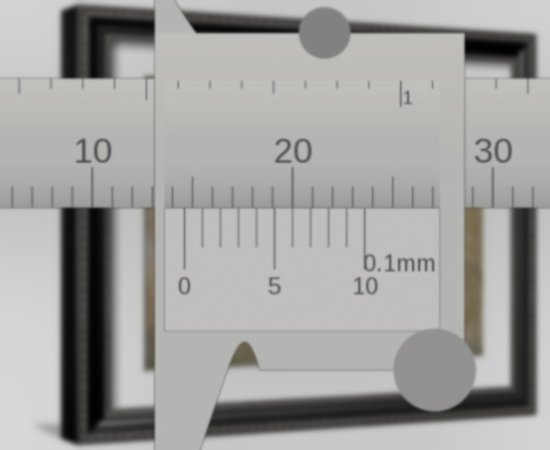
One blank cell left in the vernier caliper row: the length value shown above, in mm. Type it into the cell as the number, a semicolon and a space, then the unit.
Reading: 14.6; mm
